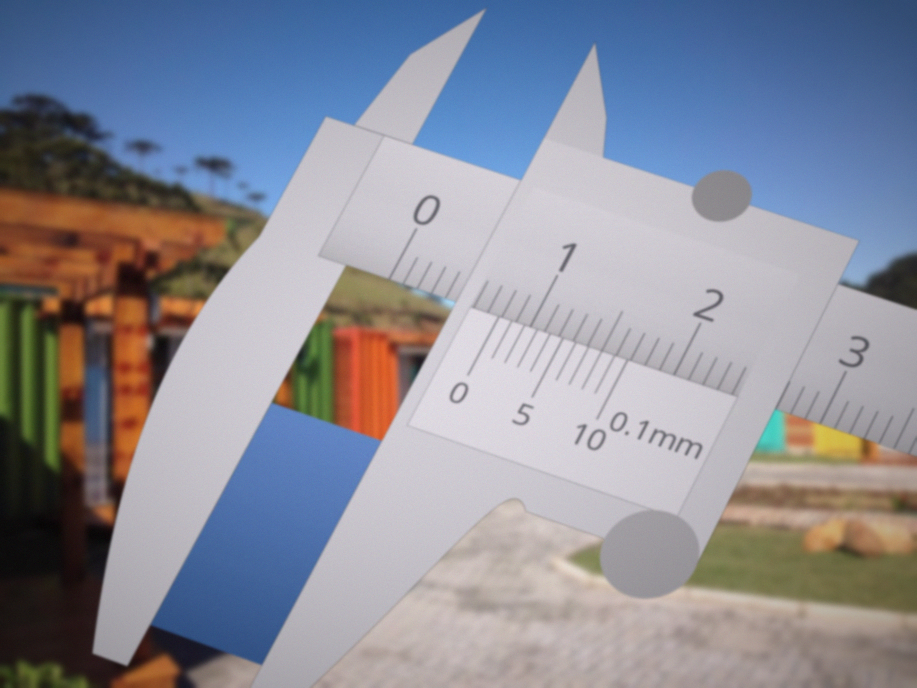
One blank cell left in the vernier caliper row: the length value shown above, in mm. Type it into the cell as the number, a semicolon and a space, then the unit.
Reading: 7.8; mm
